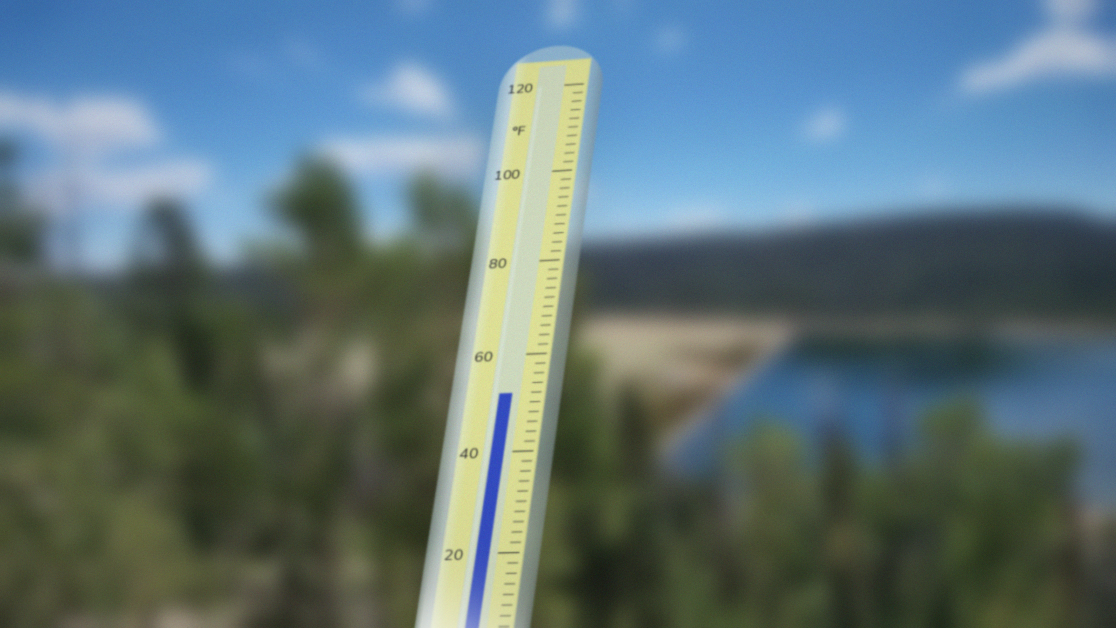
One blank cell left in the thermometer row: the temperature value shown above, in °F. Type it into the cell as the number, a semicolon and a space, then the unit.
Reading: 52; °F
